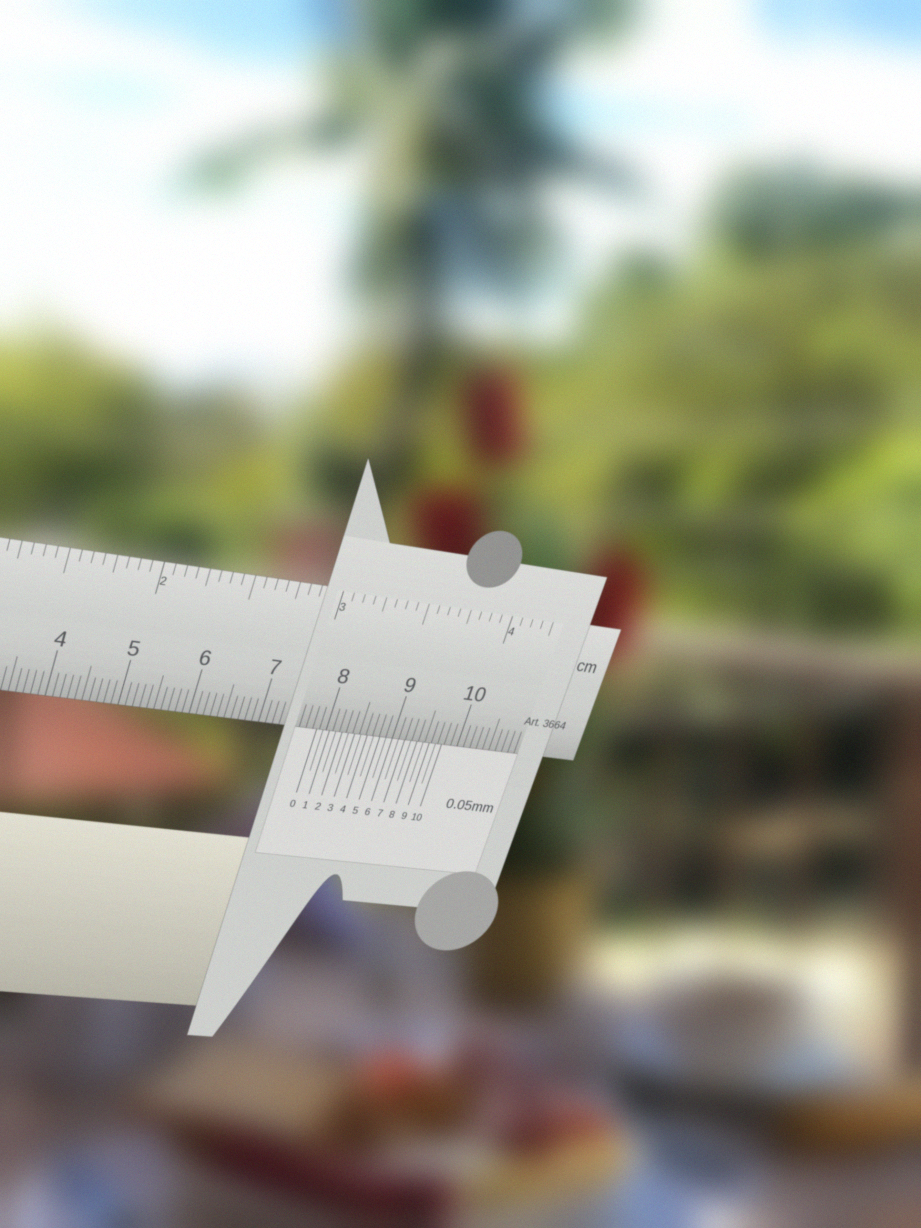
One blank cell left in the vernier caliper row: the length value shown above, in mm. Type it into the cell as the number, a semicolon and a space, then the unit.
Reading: 78.6; mm
